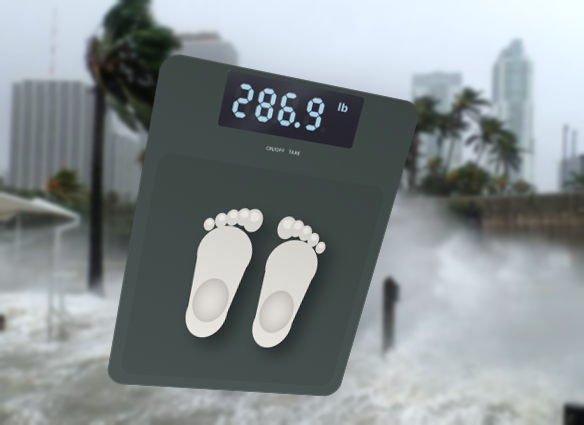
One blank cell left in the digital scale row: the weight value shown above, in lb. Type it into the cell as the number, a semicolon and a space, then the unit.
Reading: 286.9; lb
